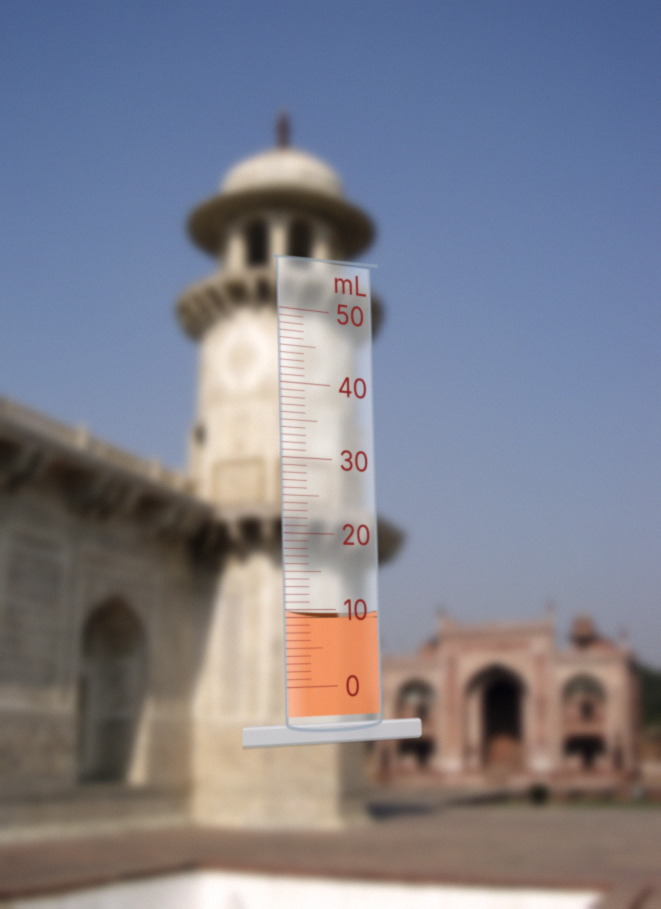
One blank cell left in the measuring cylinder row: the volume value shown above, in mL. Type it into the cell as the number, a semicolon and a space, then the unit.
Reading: 9; mL
